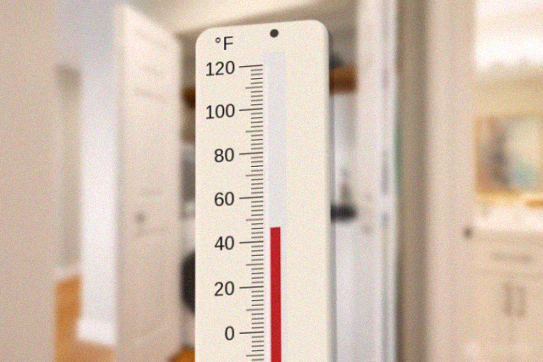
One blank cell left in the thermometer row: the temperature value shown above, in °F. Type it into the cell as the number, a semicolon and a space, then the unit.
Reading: 46; °F
